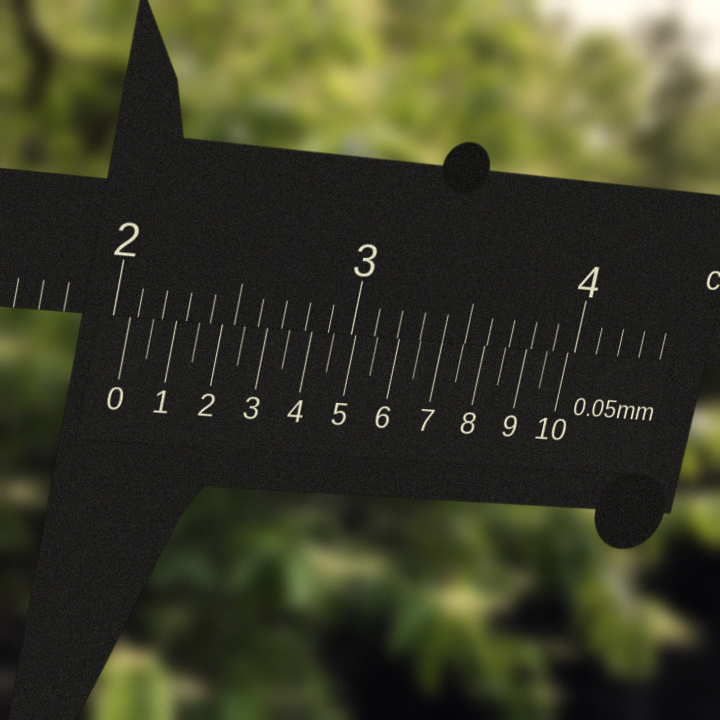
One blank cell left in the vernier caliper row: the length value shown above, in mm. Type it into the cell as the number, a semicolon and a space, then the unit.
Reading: 20.7; mm
